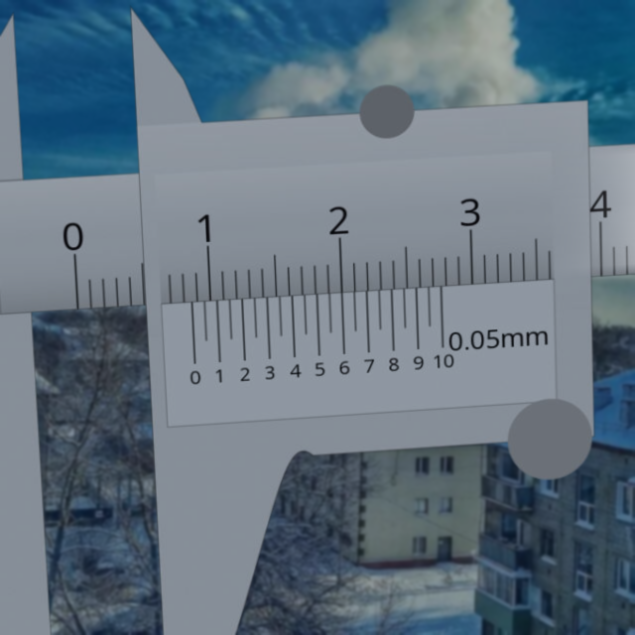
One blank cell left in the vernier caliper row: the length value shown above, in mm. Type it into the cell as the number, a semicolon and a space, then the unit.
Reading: 8.6; mm
